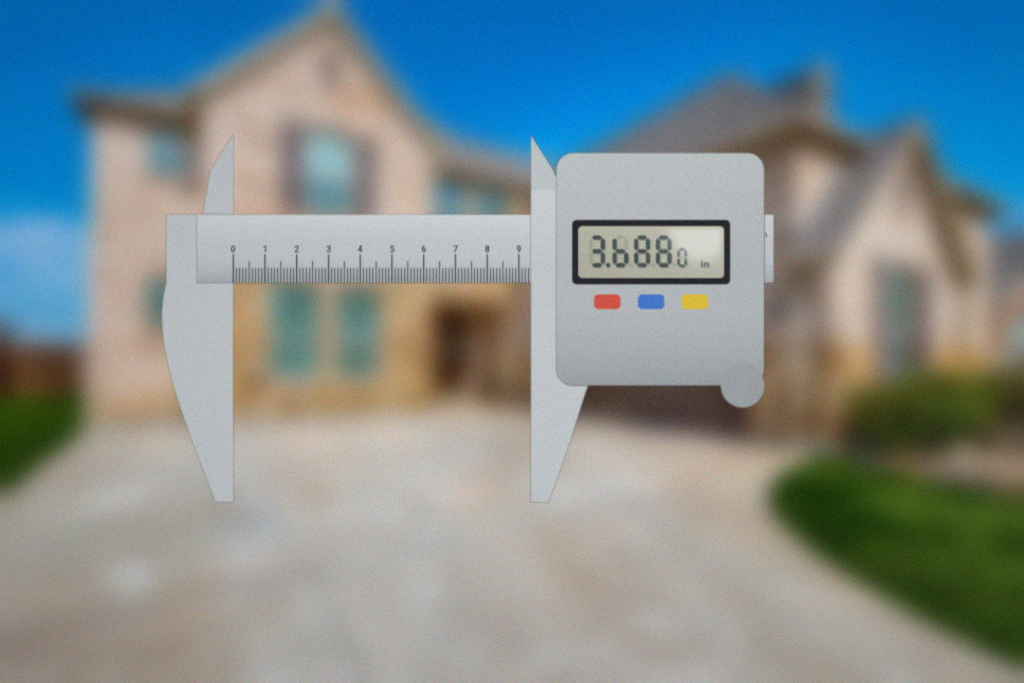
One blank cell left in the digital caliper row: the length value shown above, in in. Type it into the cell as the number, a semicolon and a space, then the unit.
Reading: 3.6880; in
